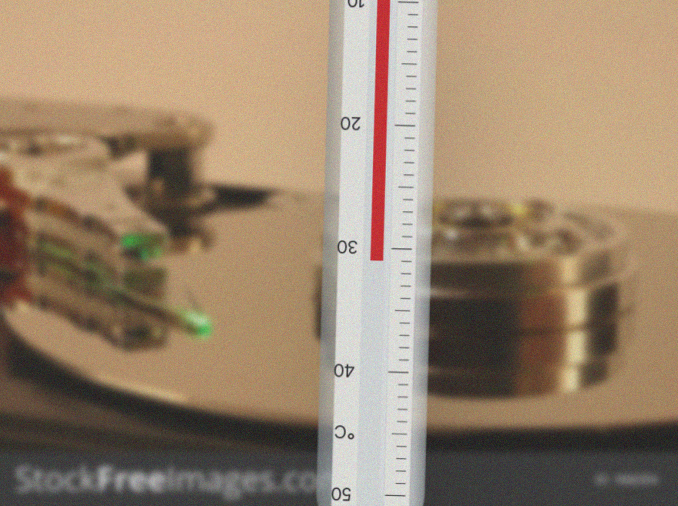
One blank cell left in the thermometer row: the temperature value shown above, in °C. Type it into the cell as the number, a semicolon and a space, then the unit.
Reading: 31; °C
